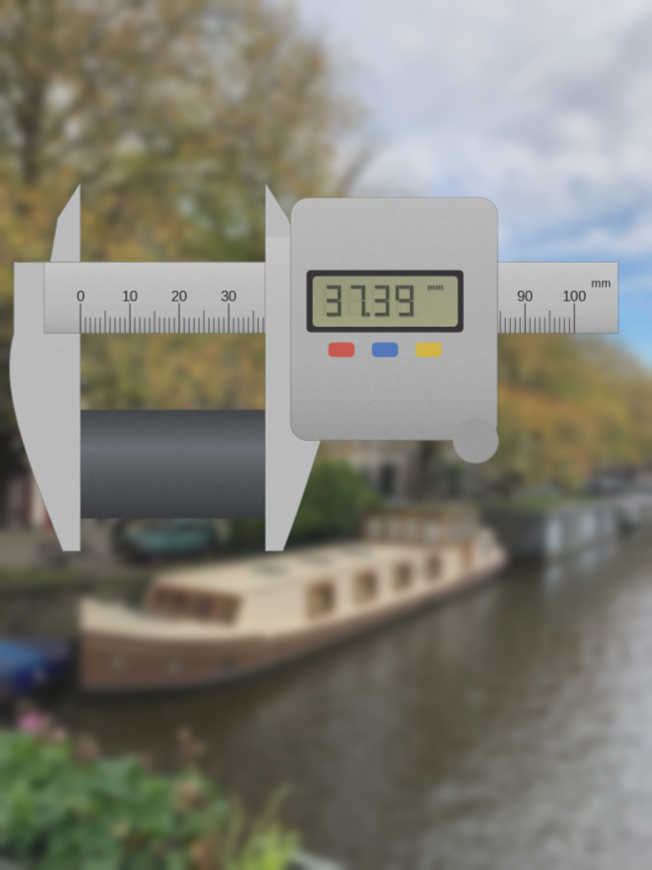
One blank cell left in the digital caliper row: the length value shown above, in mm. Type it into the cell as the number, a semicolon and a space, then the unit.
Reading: 37.39; mm
